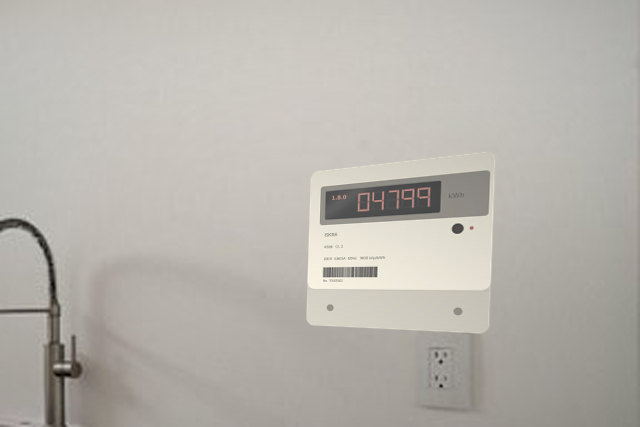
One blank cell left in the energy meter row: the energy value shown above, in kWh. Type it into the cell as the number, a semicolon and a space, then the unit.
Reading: 4799; kWh
